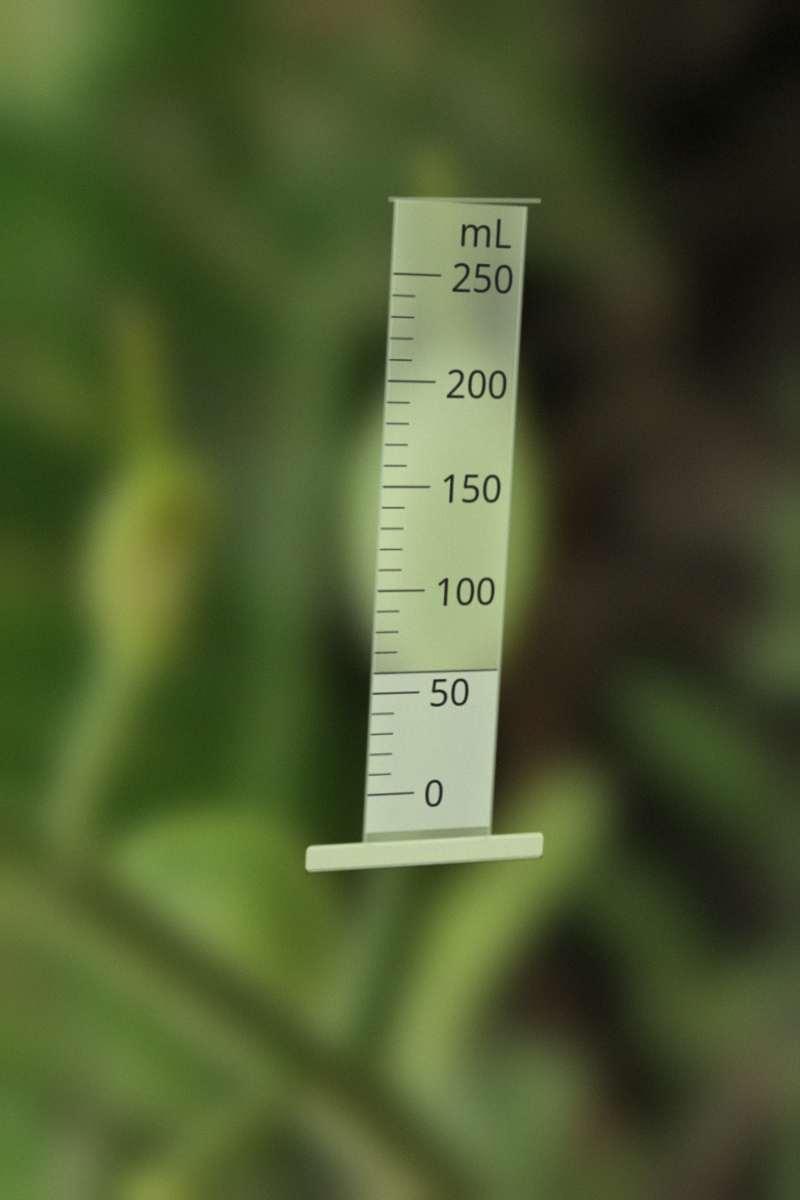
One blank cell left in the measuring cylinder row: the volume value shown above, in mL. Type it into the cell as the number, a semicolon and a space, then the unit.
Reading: 60; mL
